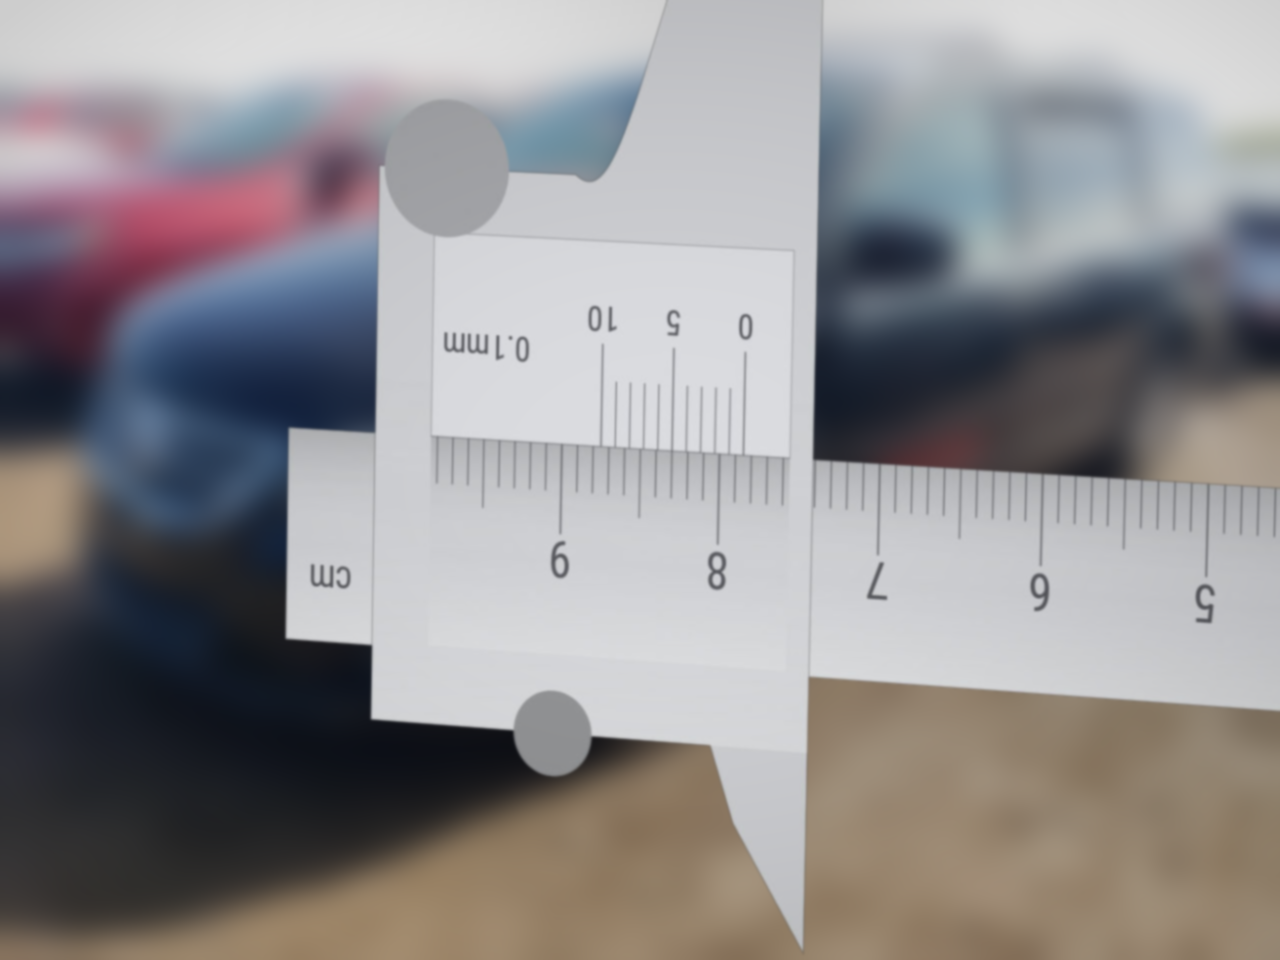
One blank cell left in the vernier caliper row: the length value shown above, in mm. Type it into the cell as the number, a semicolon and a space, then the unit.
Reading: 78.5; mm
